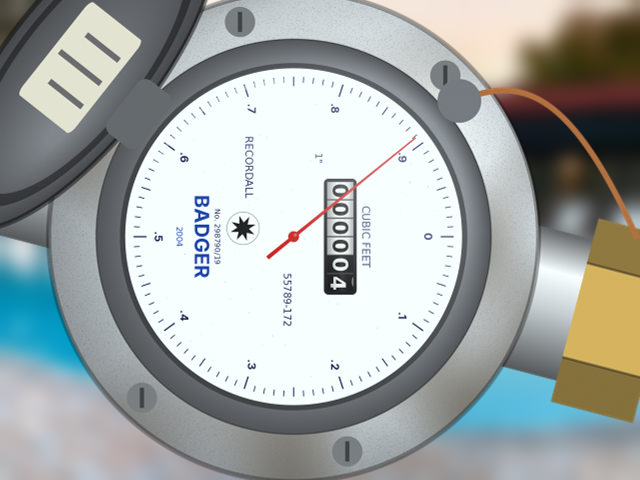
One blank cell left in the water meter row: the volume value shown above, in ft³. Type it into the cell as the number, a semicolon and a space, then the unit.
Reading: 3.89; ft³
